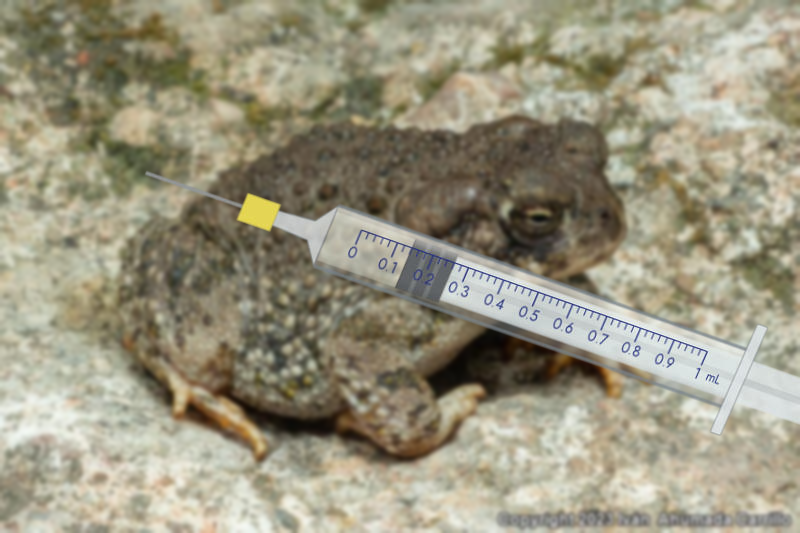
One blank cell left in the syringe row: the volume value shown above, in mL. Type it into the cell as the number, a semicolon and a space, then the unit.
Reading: 0.14; mL
